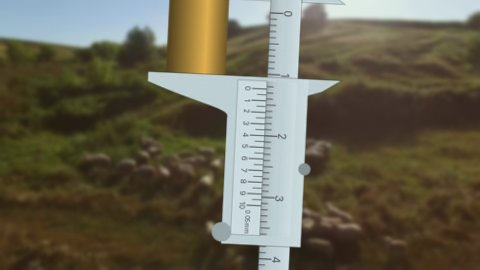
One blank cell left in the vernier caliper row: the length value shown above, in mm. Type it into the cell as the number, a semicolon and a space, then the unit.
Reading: 12.4; mm
